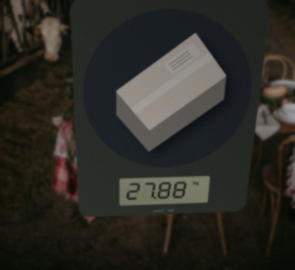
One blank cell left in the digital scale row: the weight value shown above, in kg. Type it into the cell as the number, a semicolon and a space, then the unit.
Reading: 27.88; kg
